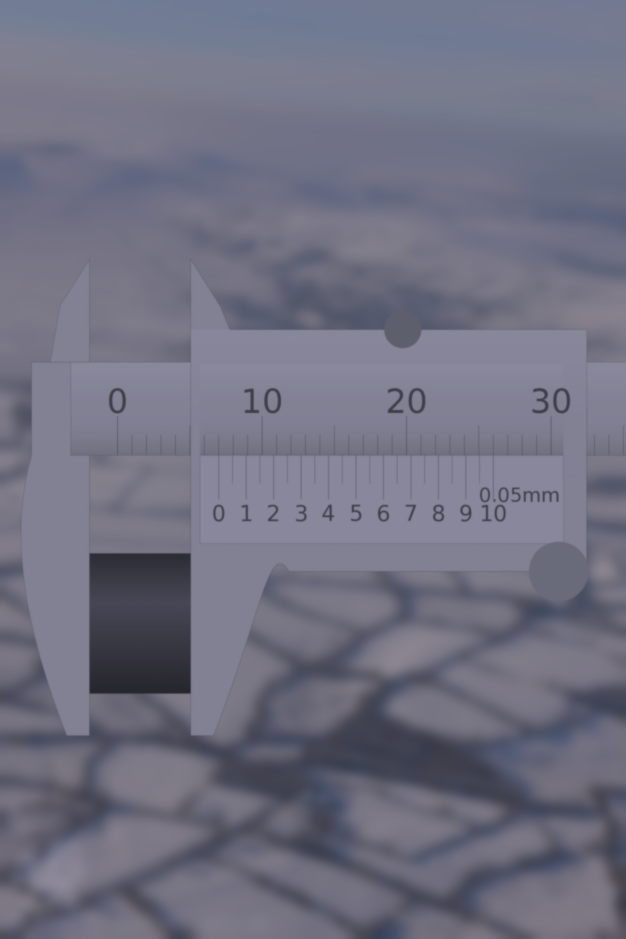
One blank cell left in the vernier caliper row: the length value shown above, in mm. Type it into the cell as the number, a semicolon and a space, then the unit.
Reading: 7.0; mm
